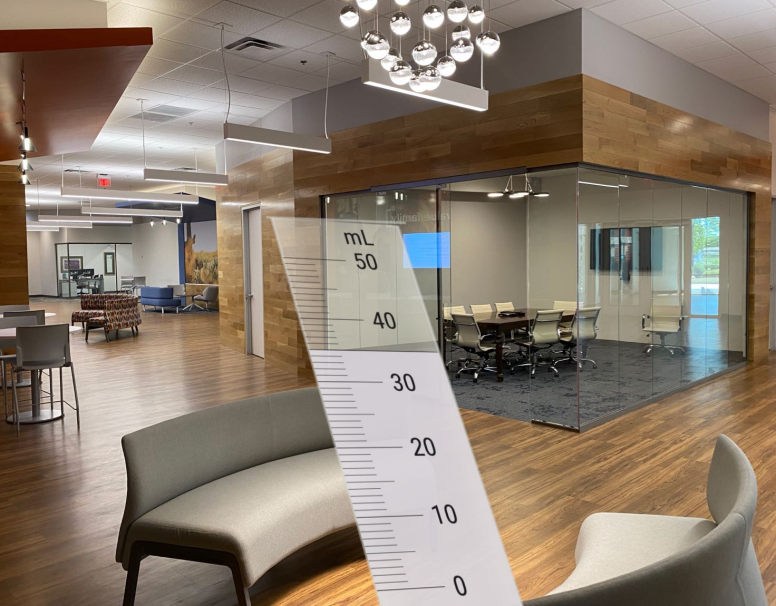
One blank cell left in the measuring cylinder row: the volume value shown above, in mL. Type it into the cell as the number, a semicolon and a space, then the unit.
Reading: 35; mL
